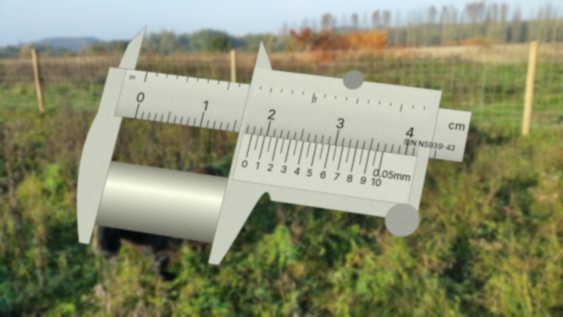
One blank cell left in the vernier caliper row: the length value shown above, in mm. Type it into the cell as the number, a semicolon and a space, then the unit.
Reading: 17.8; mm
